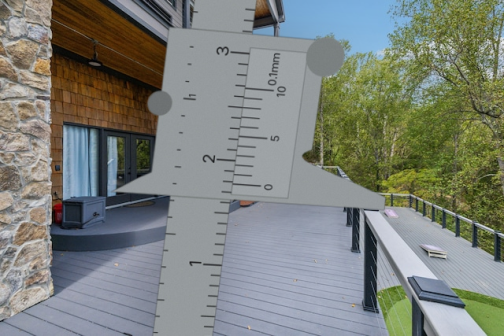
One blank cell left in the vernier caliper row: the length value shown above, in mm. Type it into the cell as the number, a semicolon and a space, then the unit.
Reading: 17.8; mm
